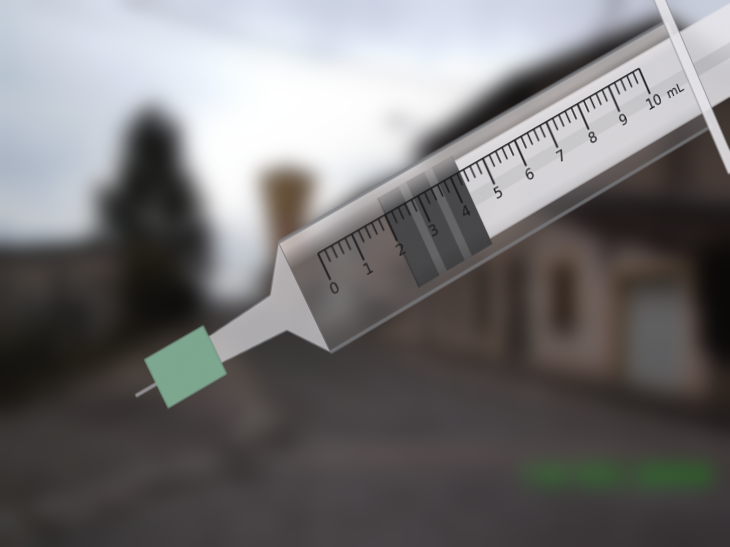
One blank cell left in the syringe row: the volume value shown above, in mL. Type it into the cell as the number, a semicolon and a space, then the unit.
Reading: 2; mL
